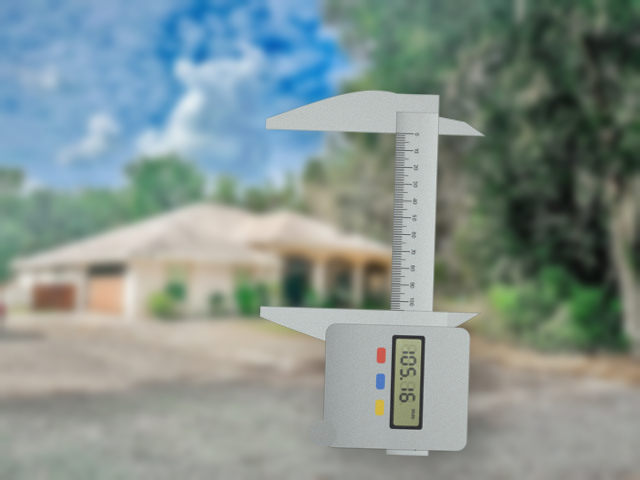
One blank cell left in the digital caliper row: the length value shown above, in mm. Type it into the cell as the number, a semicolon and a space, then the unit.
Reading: 105.16; mm
